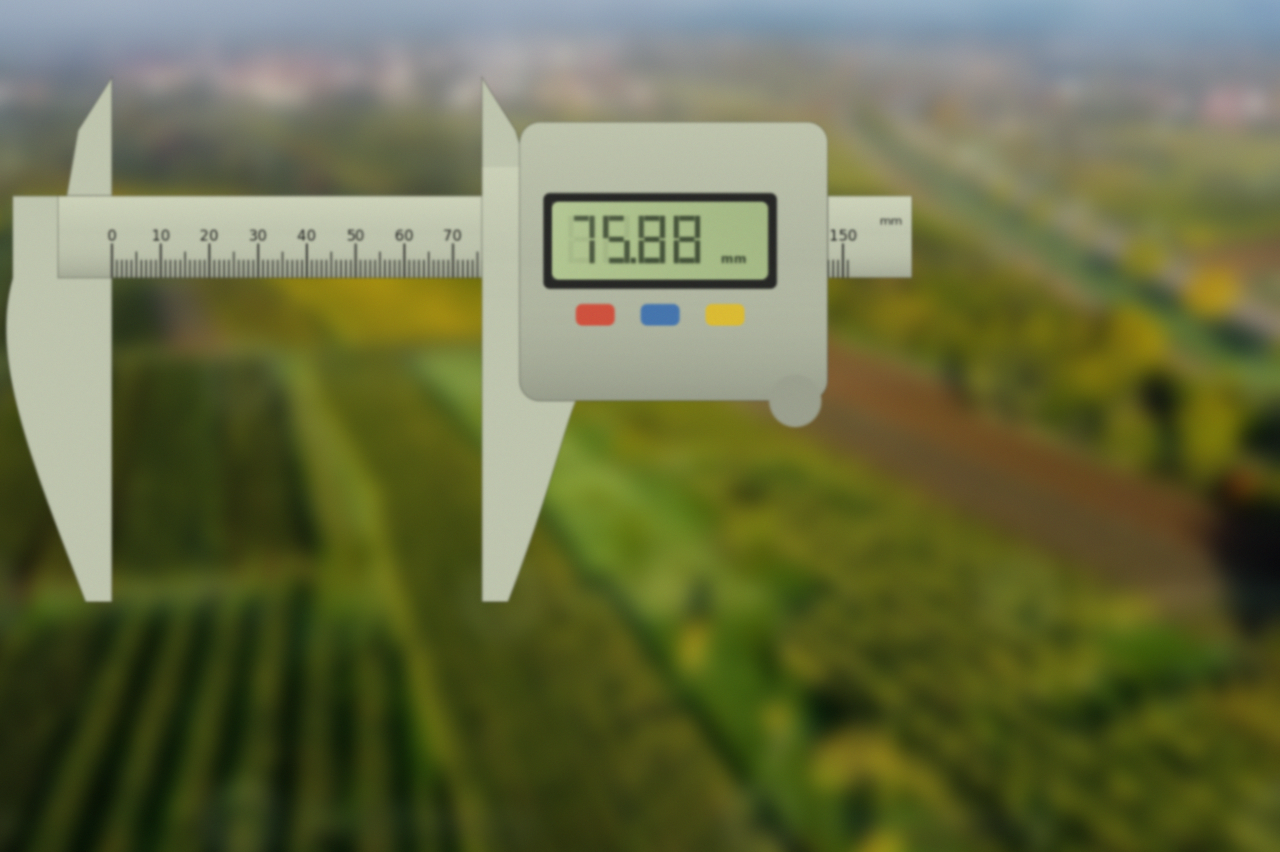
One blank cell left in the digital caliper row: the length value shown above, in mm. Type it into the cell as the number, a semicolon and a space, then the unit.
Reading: 75.88; mm
